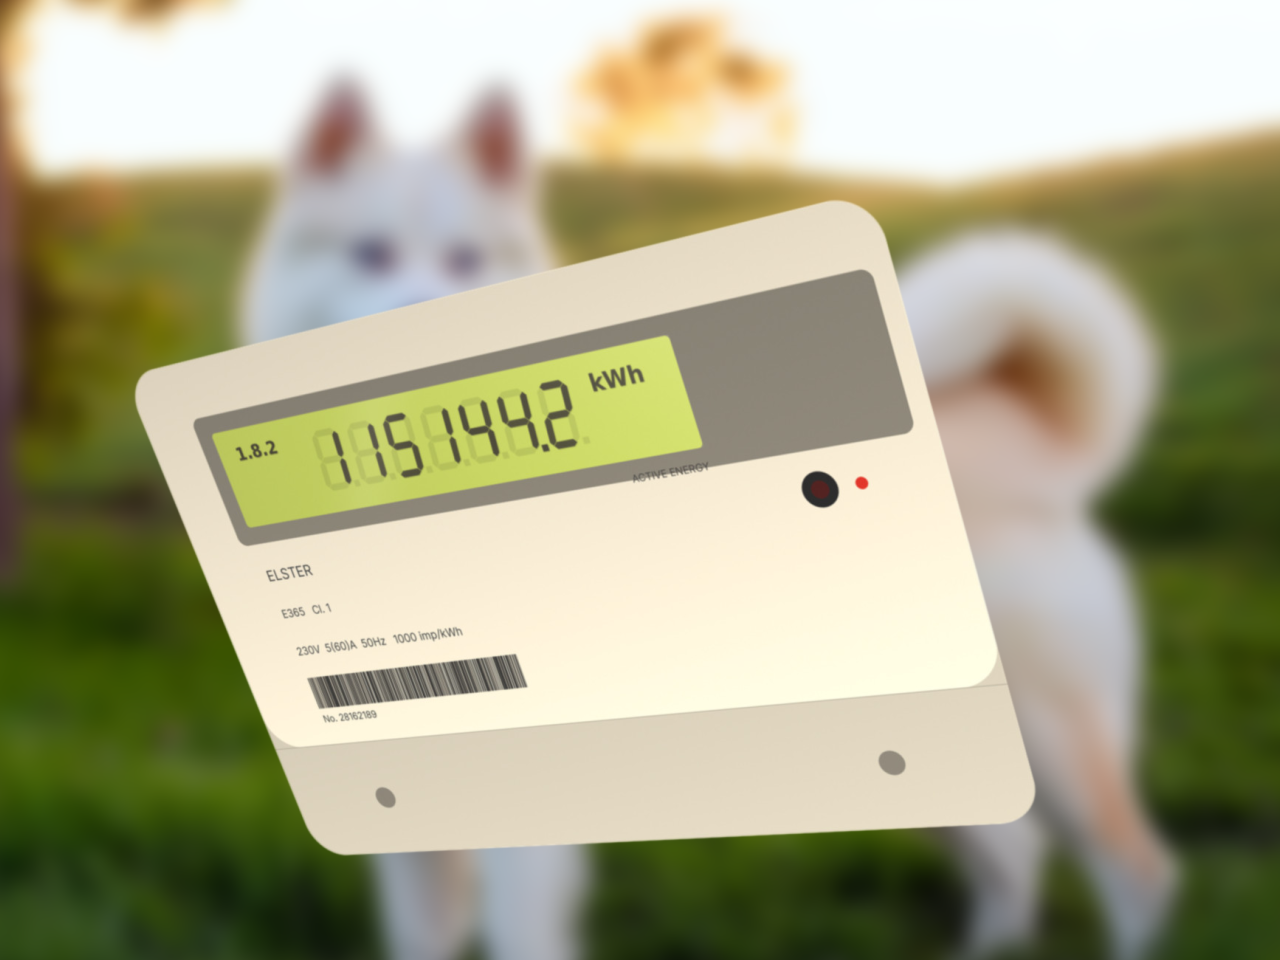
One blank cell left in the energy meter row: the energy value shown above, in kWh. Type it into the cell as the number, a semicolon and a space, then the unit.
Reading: 115144.2; kWh
